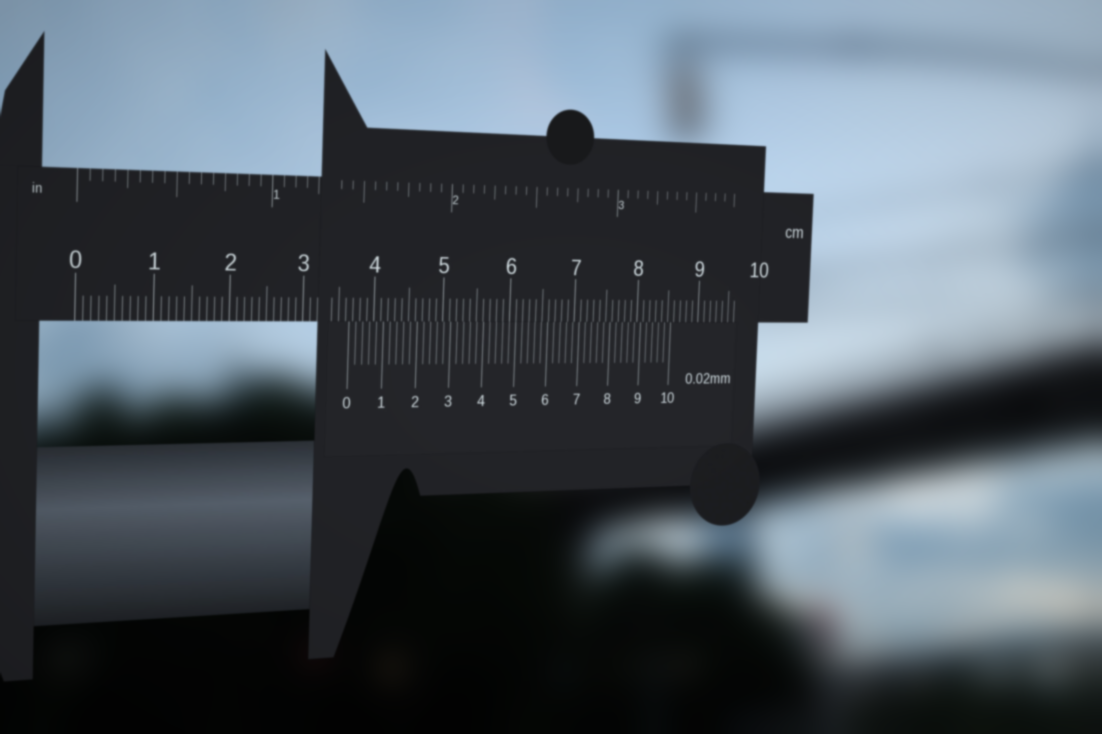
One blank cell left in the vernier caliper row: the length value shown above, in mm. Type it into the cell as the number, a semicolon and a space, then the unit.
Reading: 36.5; mm
